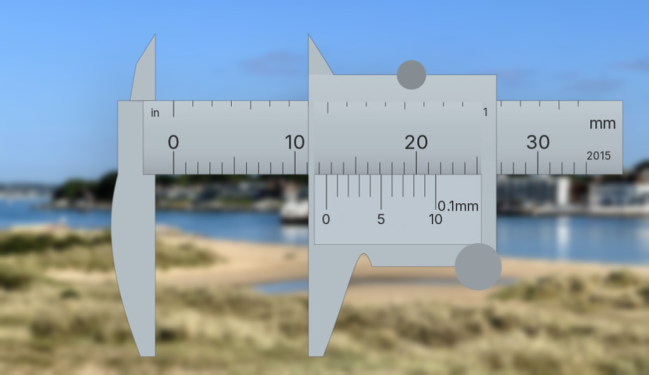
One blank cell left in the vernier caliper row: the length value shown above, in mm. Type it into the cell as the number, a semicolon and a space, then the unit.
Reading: 12.6; mm
